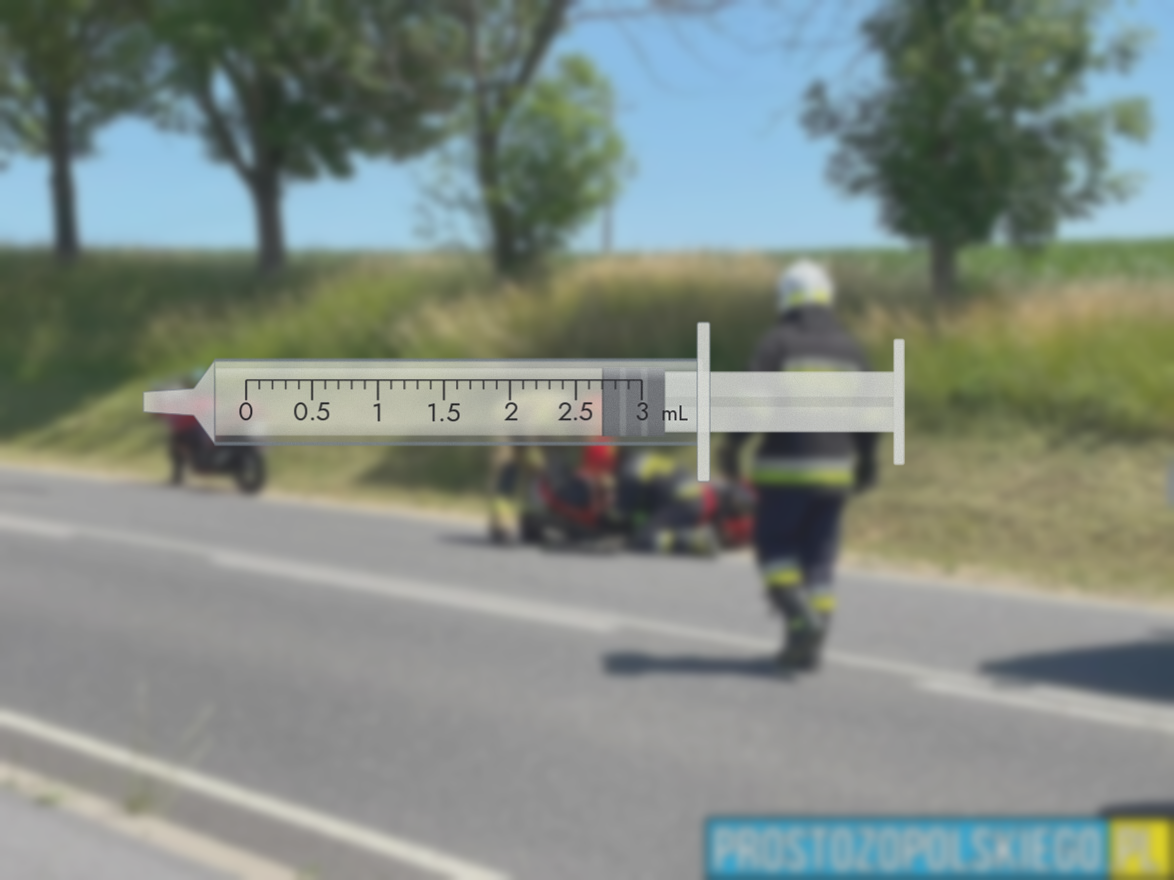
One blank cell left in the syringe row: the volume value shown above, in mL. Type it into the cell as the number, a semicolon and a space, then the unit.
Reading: 2.7; mL
